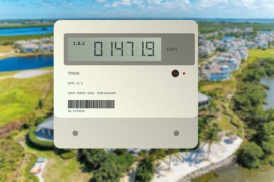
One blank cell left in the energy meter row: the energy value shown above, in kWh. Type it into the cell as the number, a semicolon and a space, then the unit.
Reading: 1471.9; kWh
